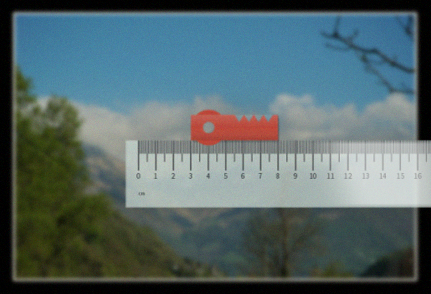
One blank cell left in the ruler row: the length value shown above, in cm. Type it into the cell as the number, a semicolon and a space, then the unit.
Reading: 5; cm
